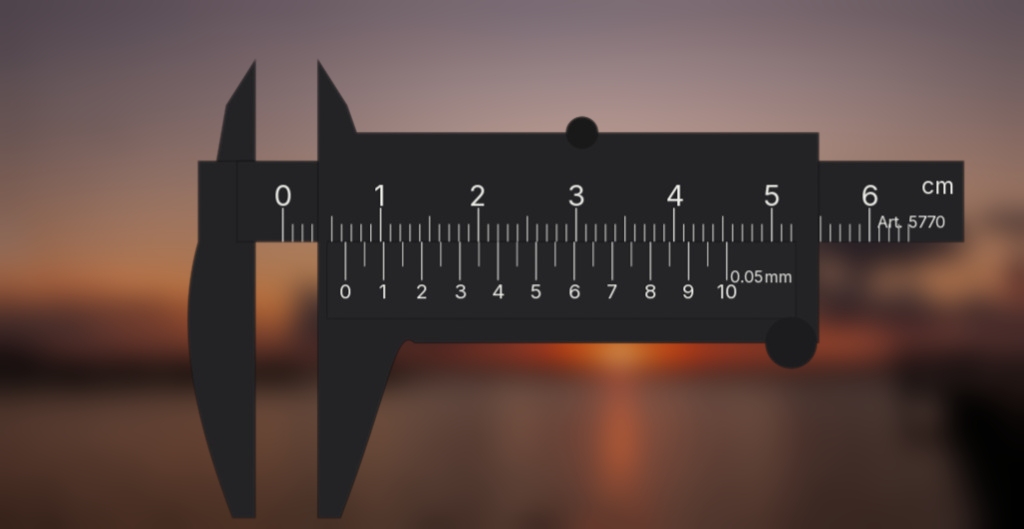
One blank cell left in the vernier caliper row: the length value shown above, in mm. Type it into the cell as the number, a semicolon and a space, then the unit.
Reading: 6.4; mm
